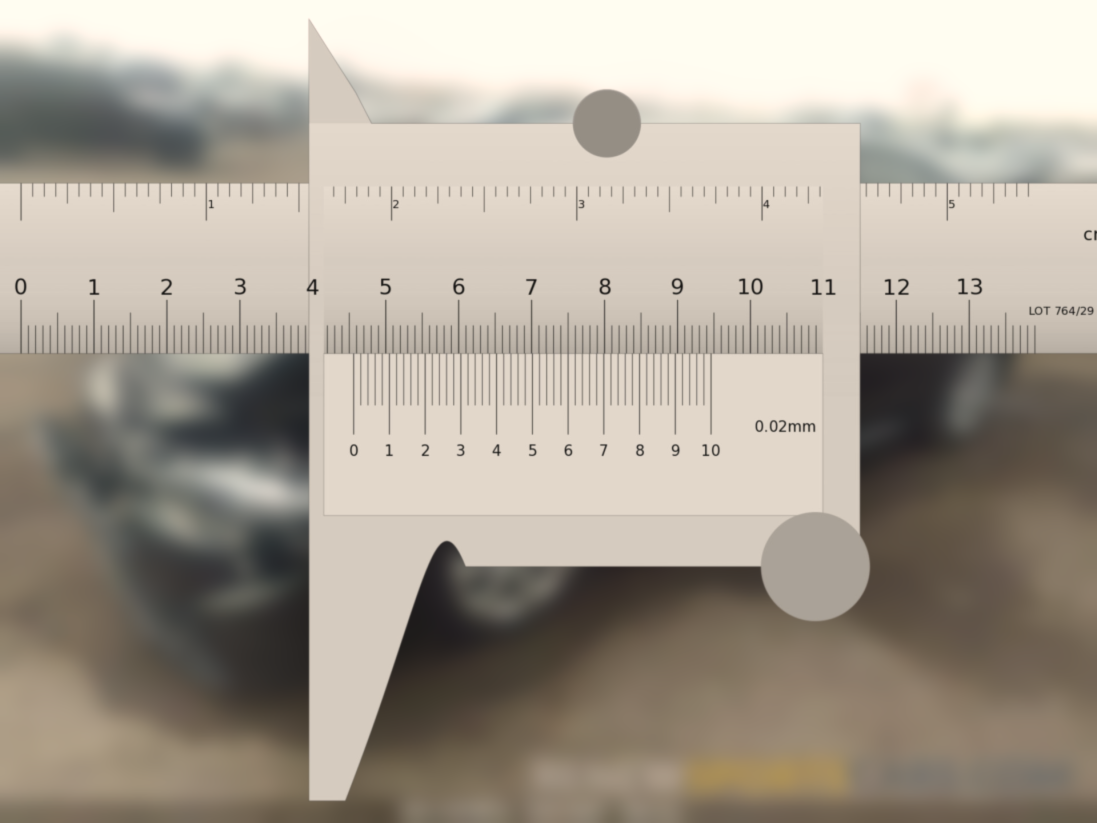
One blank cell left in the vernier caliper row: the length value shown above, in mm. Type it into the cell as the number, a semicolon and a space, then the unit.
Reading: 45.6; mm
